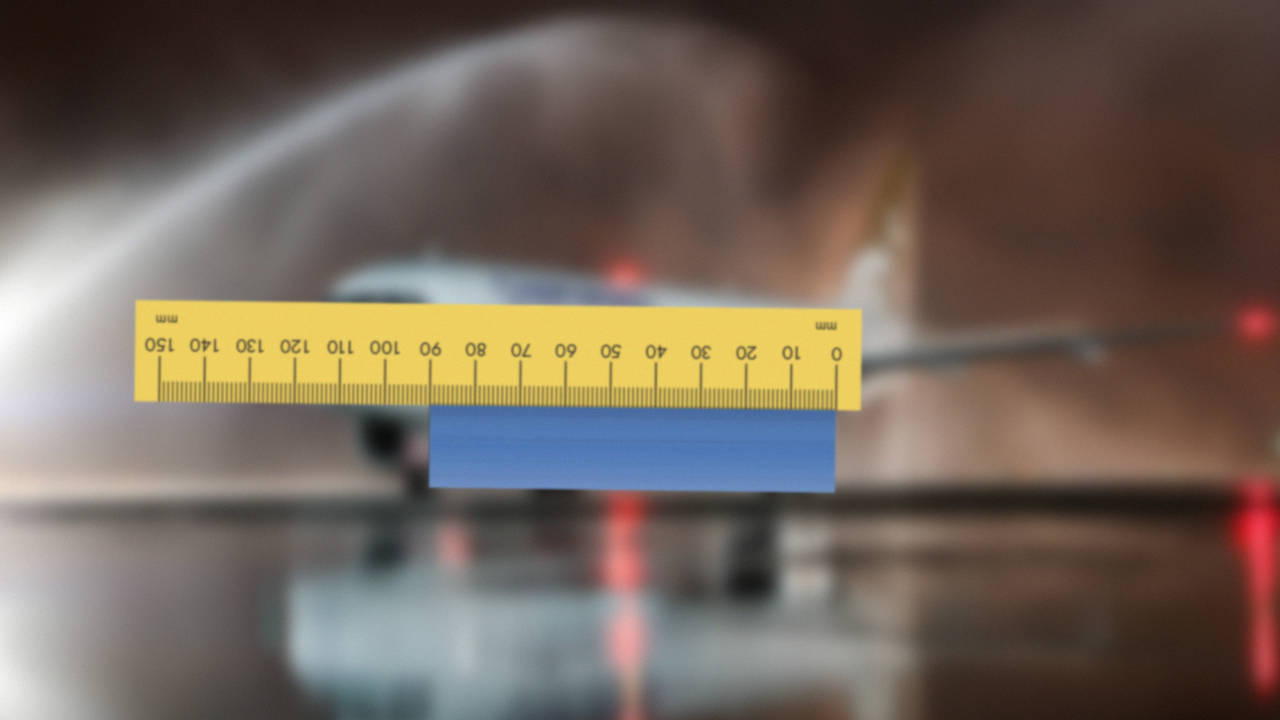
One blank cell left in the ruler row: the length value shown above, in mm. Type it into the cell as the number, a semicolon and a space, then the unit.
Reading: 90; mm
